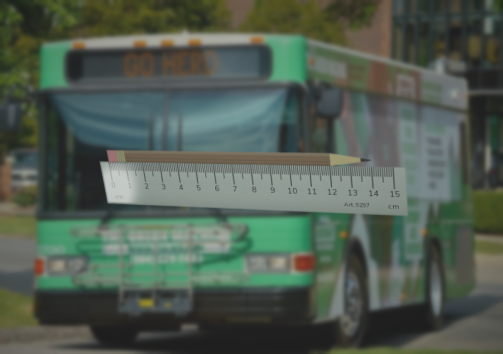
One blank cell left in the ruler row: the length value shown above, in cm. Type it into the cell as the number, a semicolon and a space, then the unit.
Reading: 14; cm
